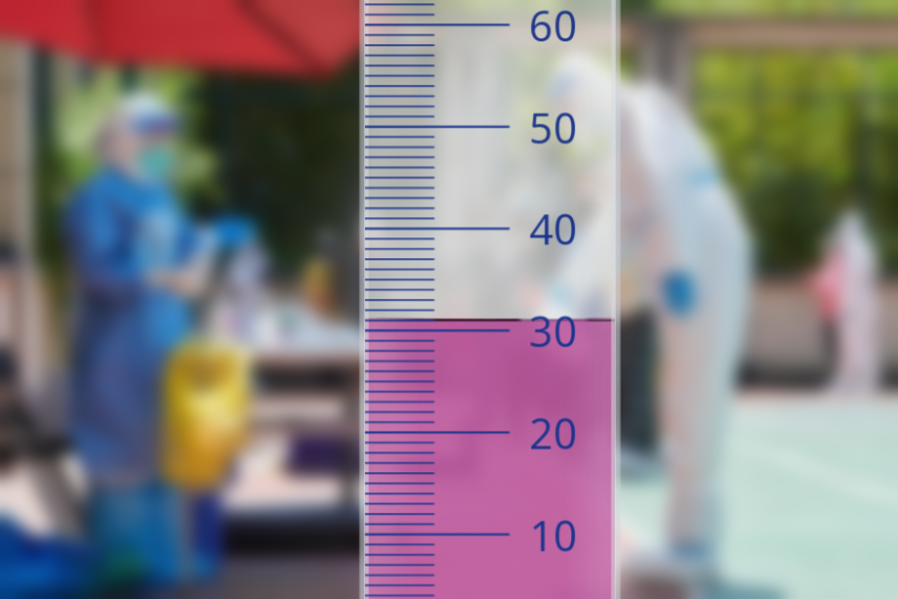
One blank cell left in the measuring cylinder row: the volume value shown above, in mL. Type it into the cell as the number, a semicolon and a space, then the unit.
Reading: 31; mL
